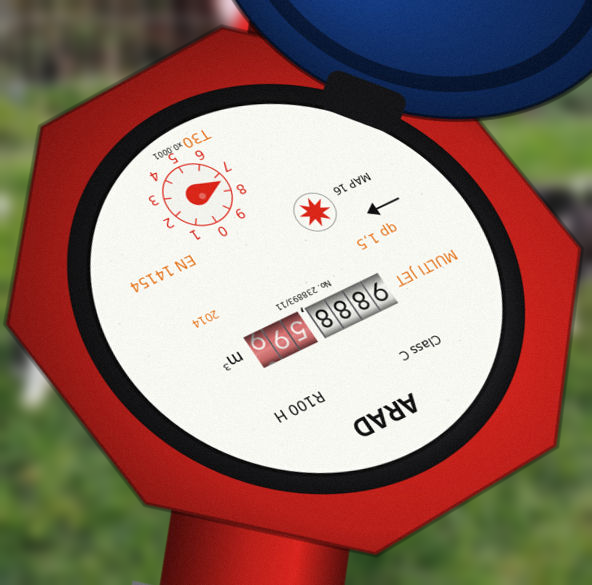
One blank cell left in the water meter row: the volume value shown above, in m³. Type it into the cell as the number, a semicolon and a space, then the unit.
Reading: 9888.5987; m³
